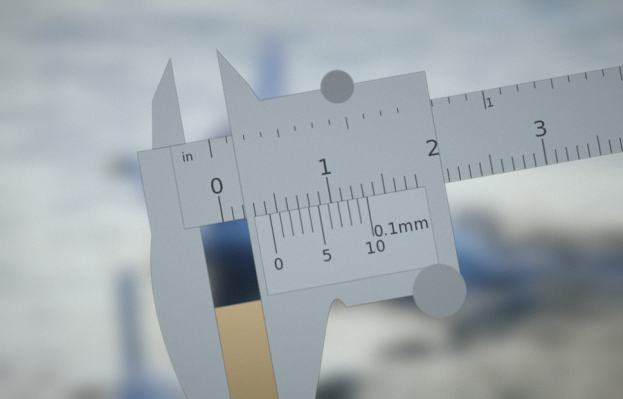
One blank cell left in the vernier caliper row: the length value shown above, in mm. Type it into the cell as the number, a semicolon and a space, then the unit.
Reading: 4.3; mm
